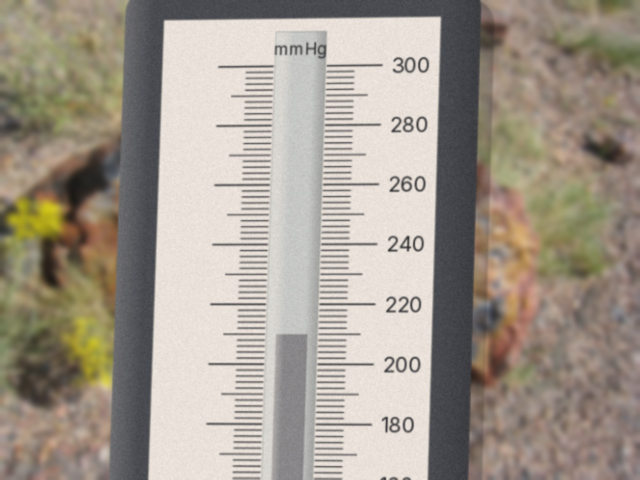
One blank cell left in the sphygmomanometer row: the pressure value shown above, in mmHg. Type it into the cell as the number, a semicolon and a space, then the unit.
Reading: 210; mmHg
